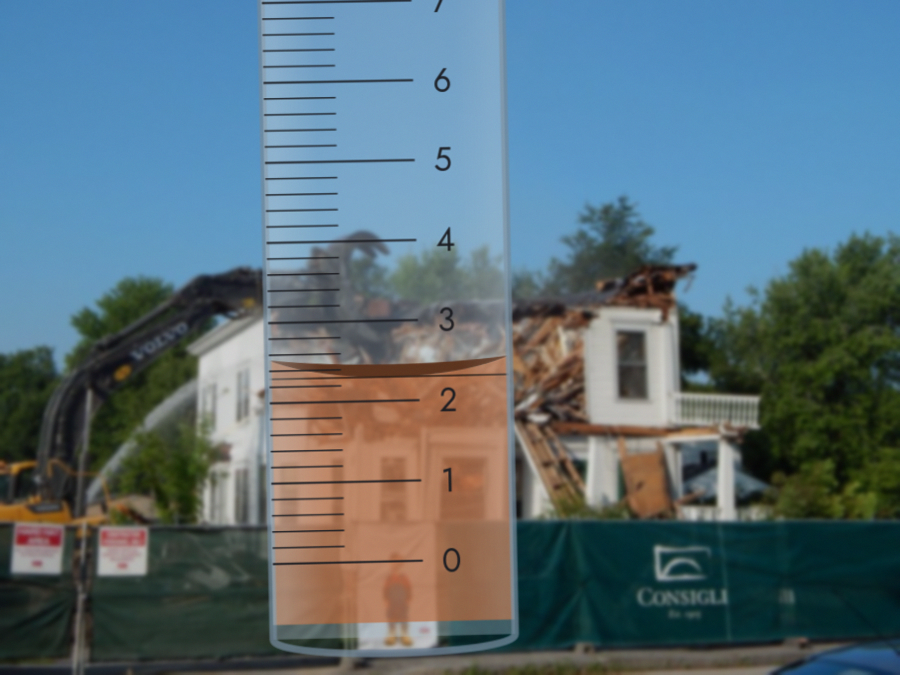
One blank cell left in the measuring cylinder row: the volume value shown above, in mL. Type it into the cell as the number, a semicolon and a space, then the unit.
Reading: 2.3; mL
